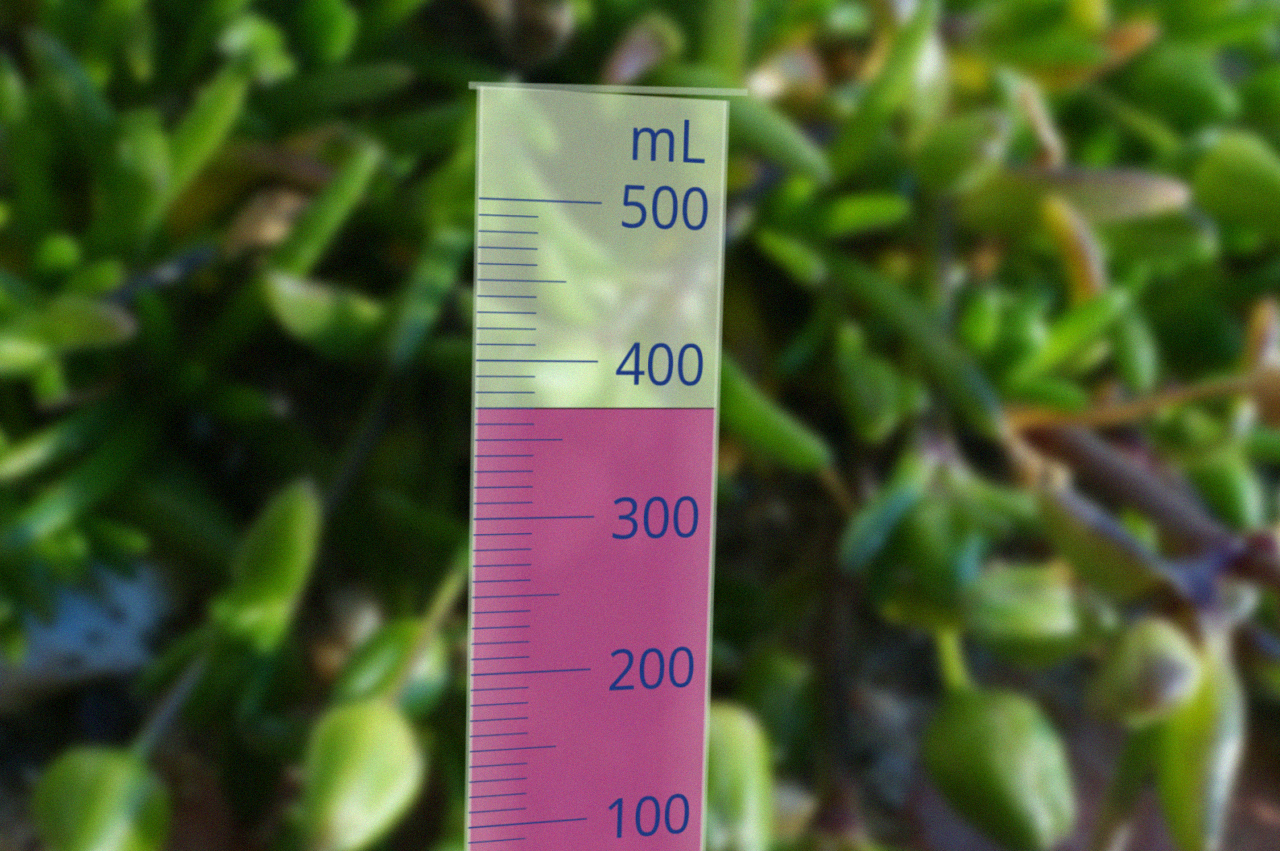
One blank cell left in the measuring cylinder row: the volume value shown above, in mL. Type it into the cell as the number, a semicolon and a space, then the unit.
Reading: 370; mL
